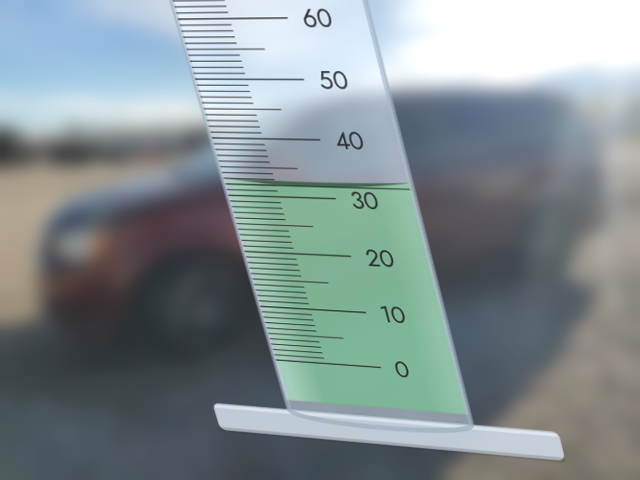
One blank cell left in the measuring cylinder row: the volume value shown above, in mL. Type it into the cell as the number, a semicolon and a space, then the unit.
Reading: 32; mL
